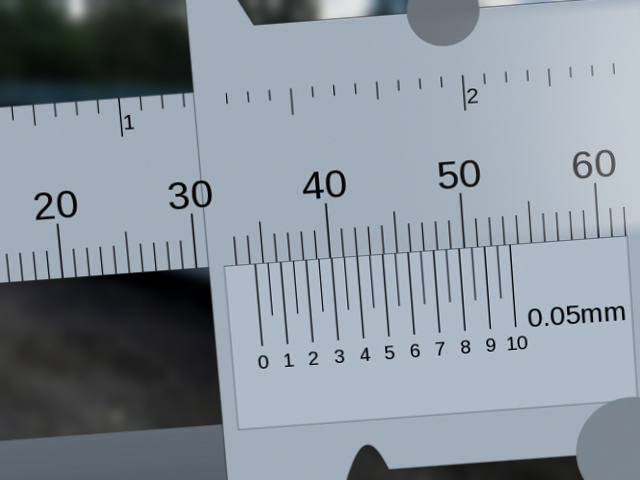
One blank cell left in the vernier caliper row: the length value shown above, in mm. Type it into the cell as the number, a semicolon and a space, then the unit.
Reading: 34.4; mm
